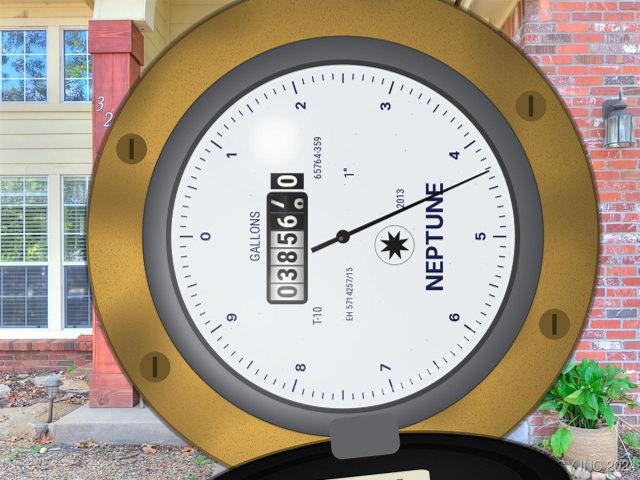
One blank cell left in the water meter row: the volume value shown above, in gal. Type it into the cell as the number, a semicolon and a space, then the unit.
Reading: 385674.3; gal
